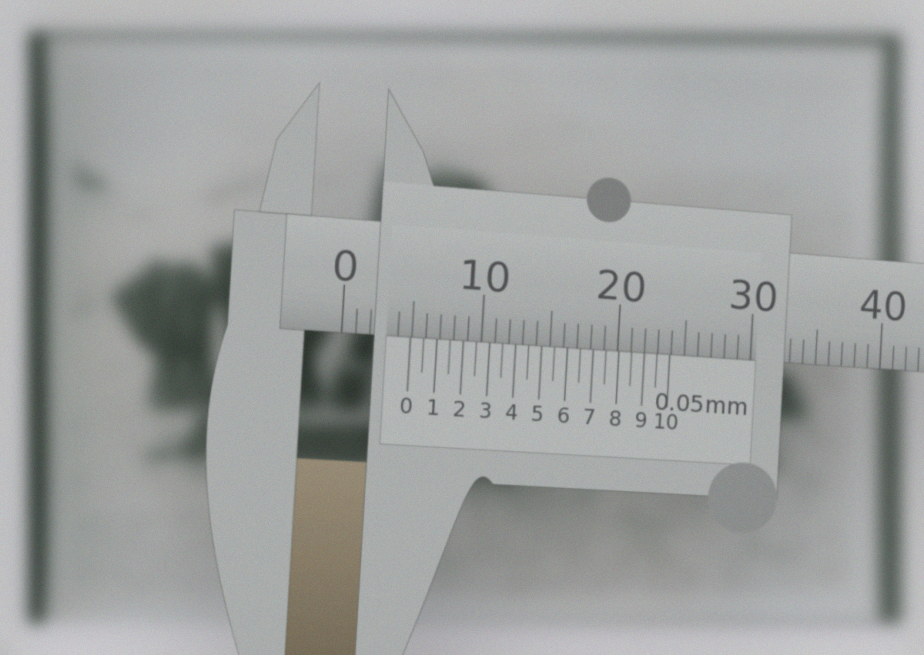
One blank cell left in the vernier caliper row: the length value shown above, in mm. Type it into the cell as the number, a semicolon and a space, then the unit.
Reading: 4.9; mm
